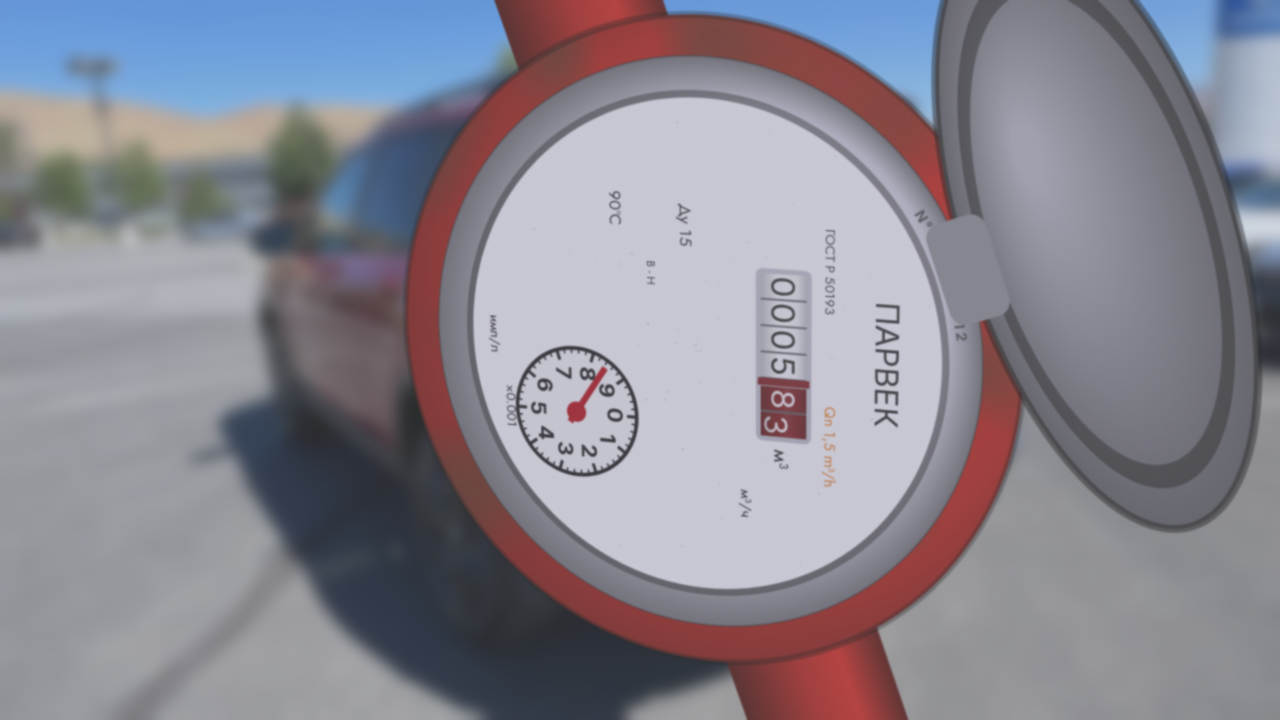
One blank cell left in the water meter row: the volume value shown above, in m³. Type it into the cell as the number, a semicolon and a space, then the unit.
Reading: 5.828; m³
